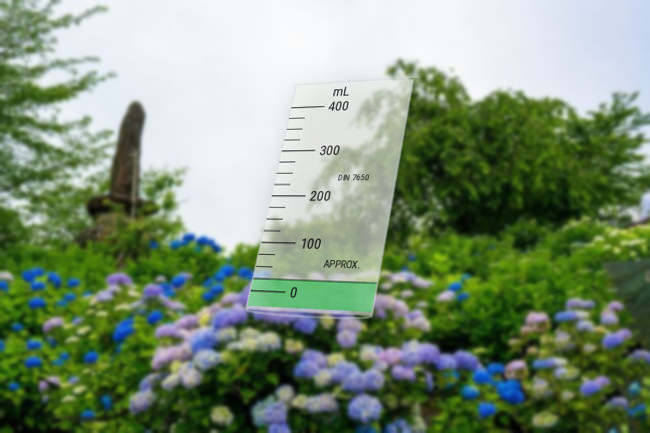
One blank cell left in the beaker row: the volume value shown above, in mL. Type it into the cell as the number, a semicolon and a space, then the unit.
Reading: 25; mL
